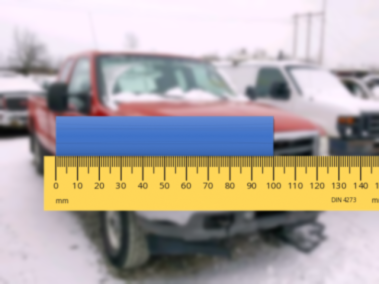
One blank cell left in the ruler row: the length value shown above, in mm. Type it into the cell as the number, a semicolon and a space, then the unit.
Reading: 100; mm
